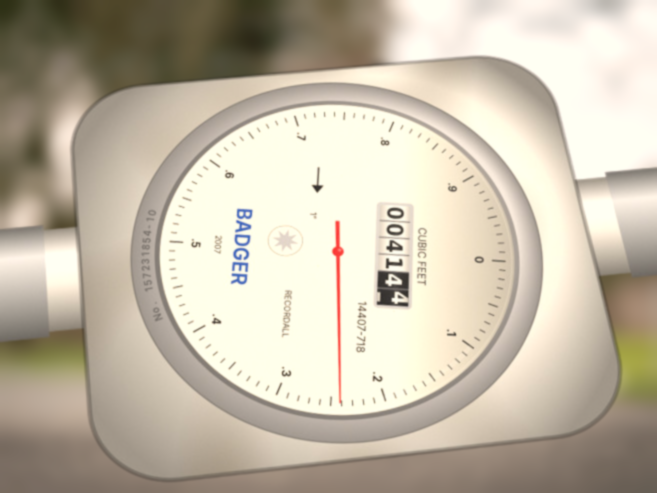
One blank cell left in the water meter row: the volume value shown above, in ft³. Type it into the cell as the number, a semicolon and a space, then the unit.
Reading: 4144.24; ft³
